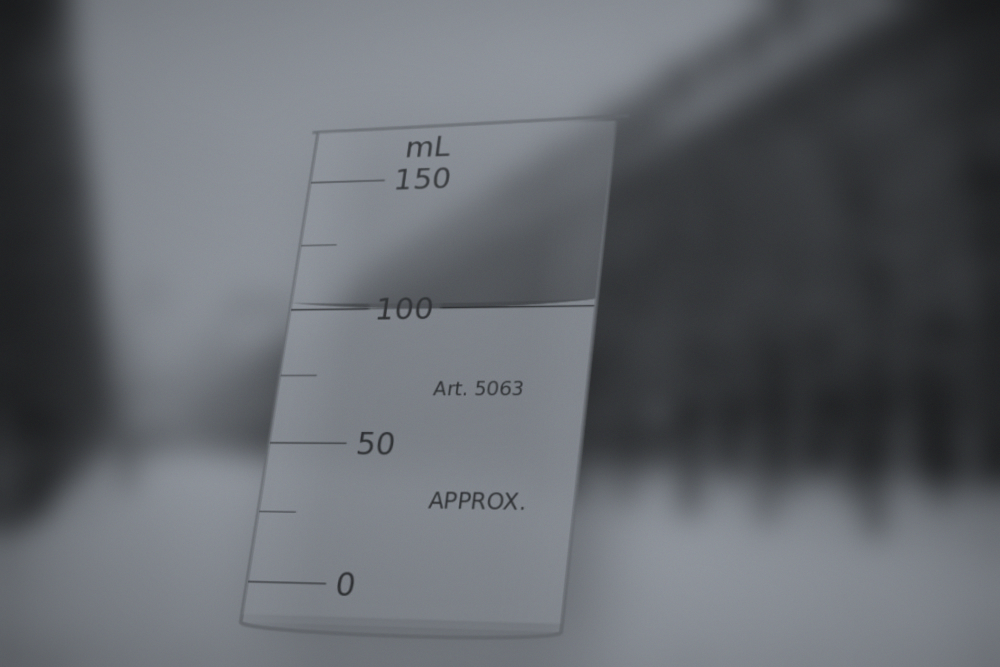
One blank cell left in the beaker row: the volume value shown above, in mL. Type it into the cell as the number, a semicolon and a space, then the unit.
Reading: 100; mL
